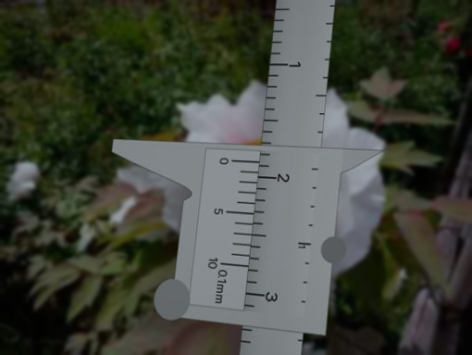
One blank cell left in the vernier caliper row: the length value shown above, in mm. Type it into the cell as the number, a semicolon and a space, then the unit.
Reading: 18.7; mm
